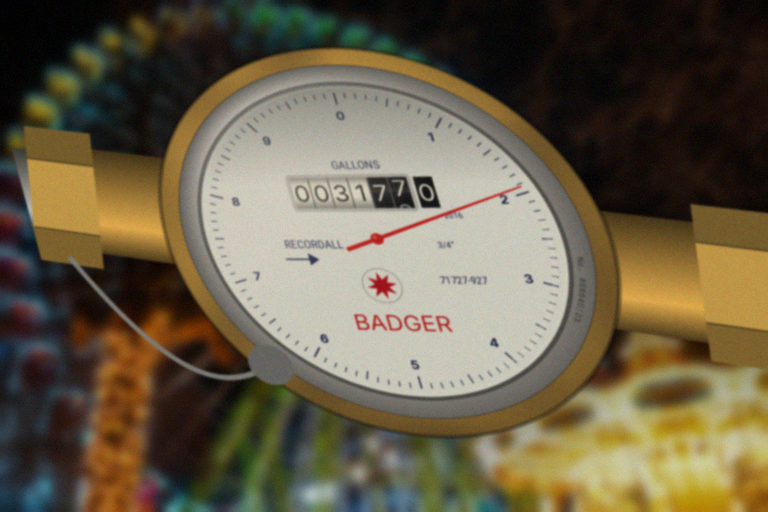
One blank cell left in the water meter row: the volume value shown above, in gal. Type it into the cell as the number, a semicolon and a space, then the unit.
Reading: 31771.9; gal
